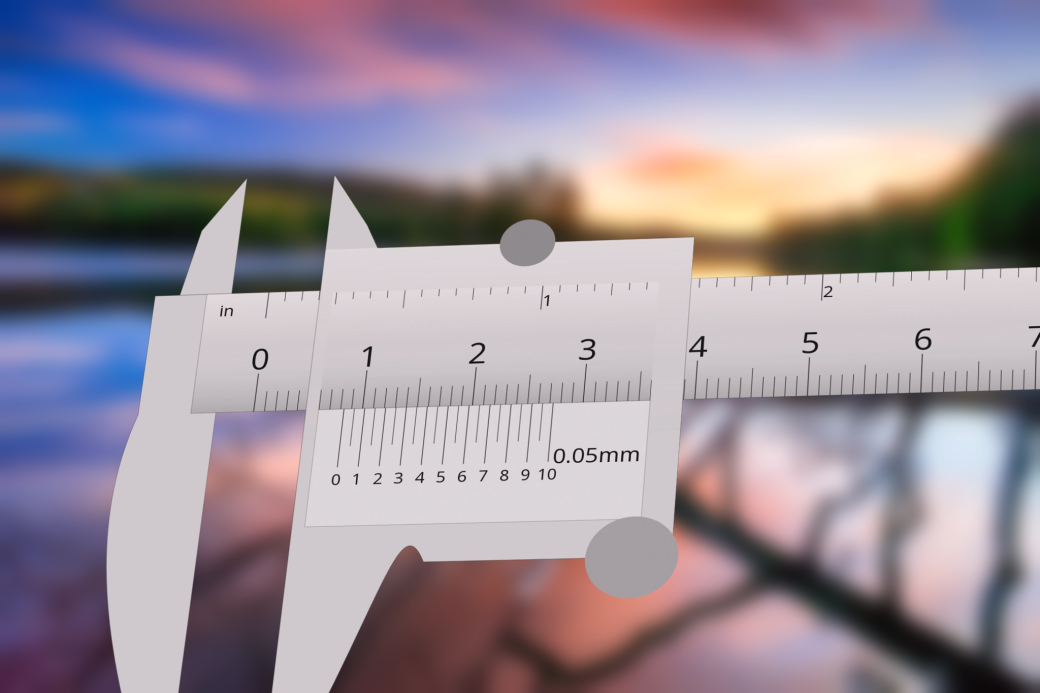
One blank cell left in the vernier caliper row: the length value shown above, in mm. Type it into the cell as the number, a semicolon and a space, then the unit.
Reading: 8.3; mm
